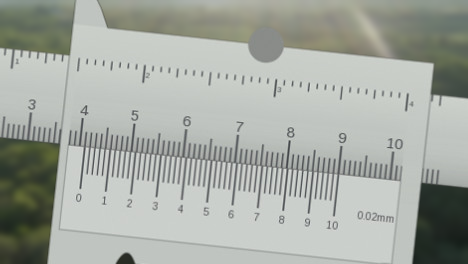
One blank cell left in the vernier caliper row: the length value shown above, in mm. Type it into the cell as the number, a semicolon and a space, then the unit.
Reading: 41.0; mm
